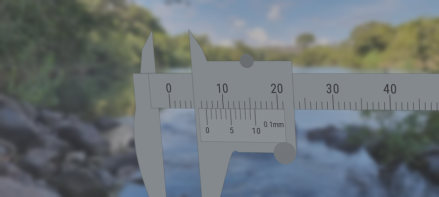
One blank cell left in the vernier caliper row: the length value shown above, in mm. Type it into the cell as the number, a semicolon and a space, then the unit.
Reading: 6.8; mm
